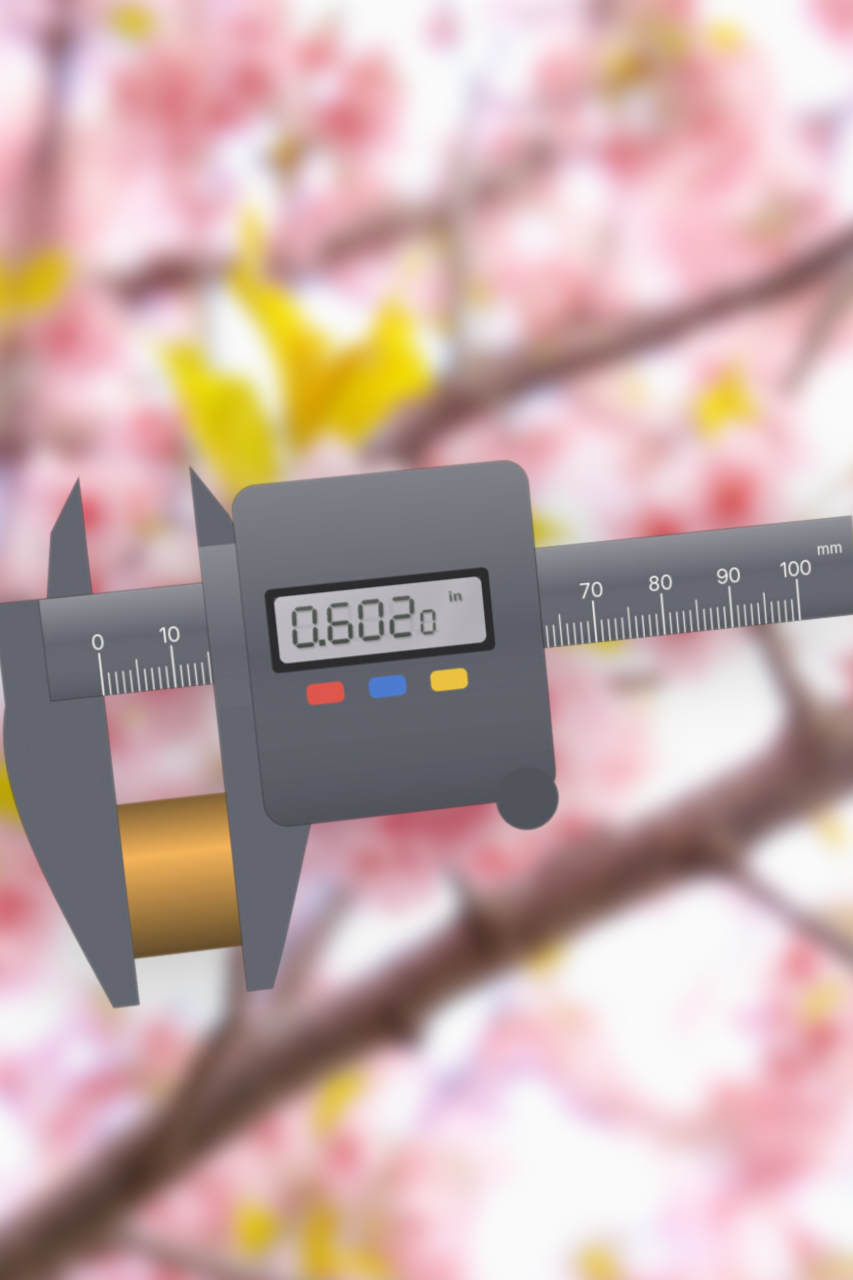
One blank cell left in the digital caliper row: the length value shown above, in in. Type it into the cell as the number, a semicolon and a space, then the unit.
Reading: 0.6020; in
